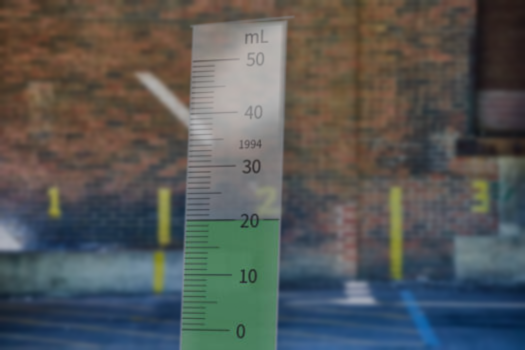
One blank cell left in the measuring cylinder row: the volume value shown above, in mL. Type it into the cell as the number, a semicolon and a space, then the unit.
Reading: 20; mL
